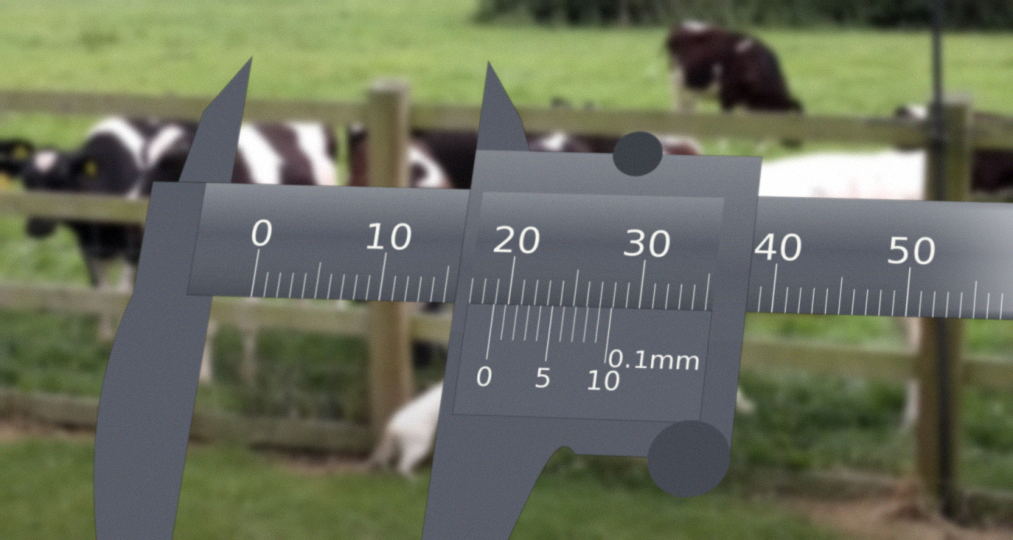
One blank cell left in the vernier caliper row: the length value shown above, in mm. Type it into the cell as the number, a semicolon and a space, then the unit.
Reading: 18.9; mm
